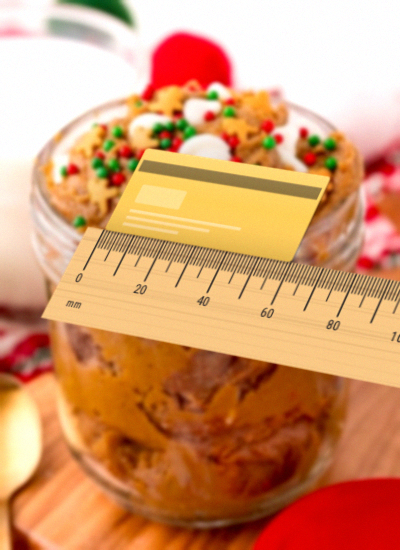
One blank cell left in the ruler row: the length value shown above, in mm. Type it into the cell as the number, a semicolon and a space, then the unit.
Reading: 60; mm
